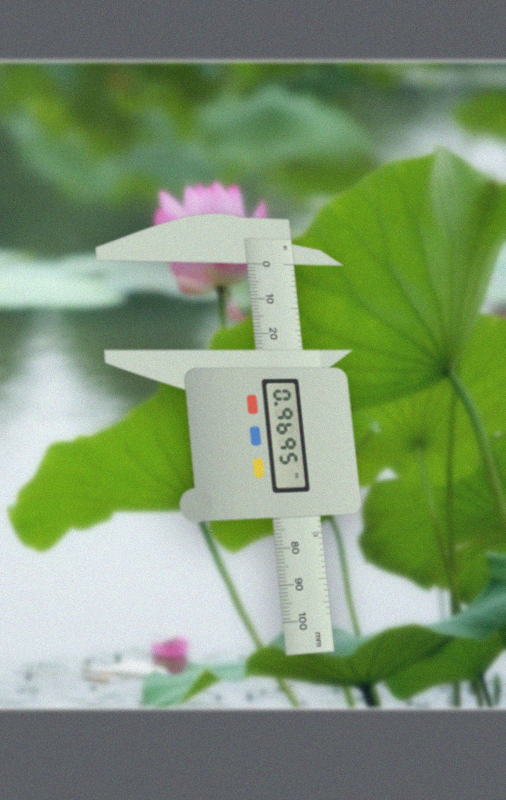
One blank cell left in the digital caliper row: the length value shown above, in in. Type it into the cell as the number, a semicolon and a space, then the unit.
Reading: 0.9695; in
